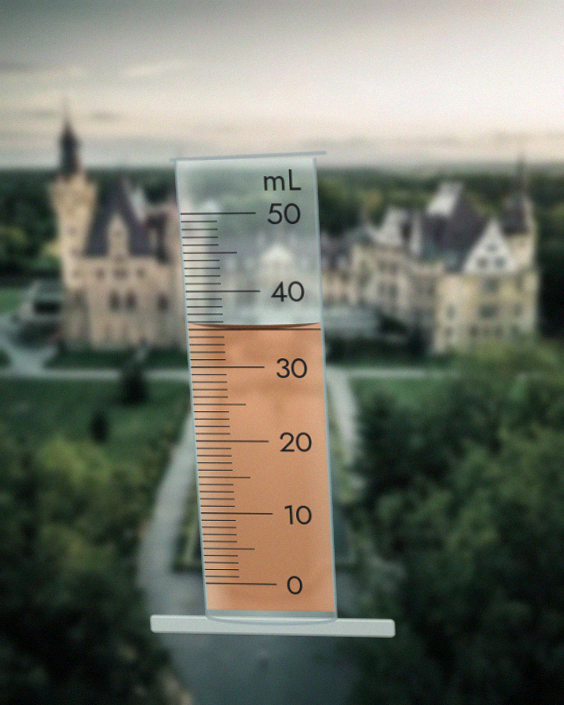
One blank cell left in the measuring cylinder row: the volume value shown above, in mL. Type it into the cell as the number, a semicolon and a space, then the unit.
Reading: 35; mL
